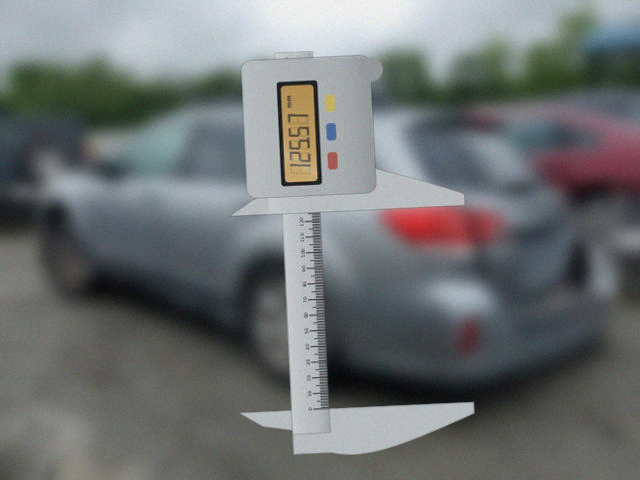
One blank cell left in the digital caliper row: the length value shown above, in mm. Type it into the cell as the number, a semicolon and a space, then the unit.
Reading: 125.57; mm
